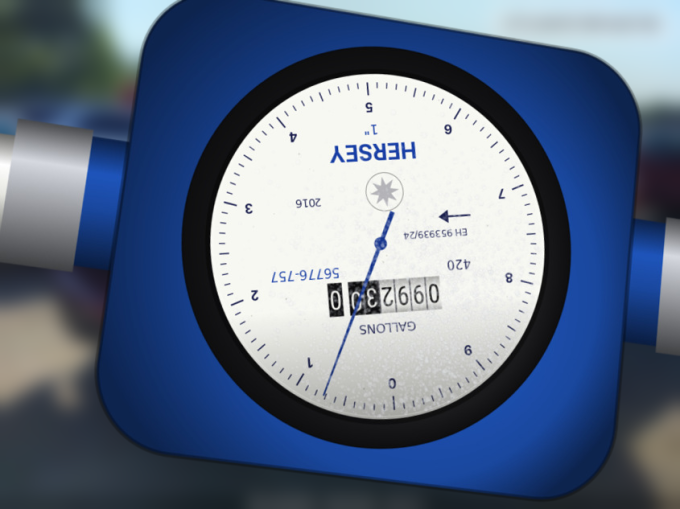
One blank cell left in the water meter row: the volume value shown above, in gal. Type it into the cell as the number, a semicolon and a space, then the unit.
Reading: 992300.7; gal
